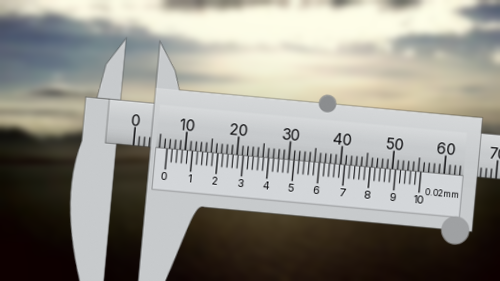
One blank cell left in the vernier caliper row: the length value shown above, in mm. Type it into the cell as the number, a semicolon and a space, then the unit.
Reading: 6.5; mm
